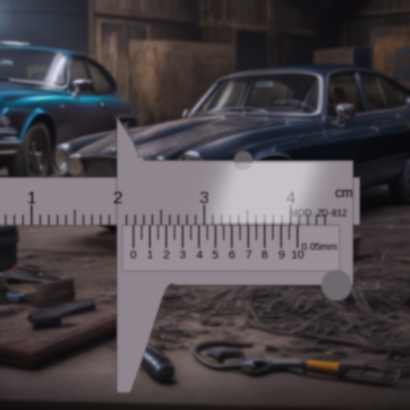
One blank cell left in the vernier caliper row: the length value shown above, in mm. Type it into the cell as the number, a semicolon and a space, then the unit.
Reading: 21.8; mm
